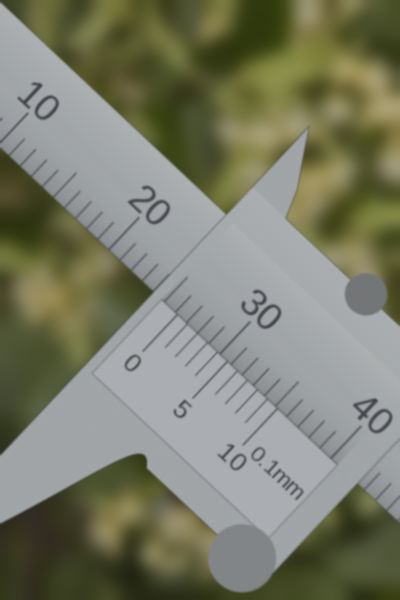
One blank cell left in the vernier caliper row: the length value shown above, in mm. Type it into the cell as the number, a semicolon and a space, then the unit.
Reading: 26.2; mm
